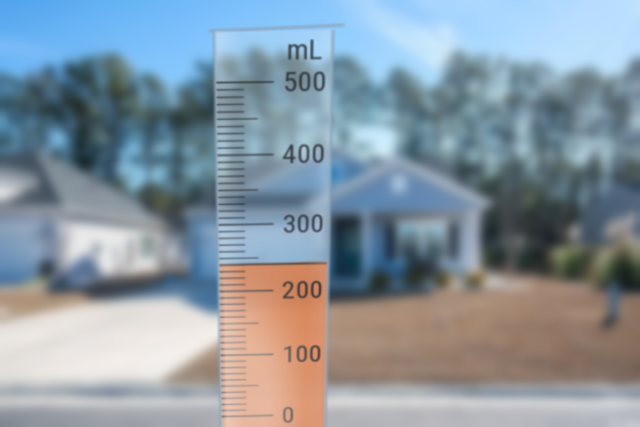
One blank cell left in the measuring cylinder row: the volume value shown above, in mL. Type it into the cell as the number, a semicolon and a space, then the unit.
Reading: 240; mL
